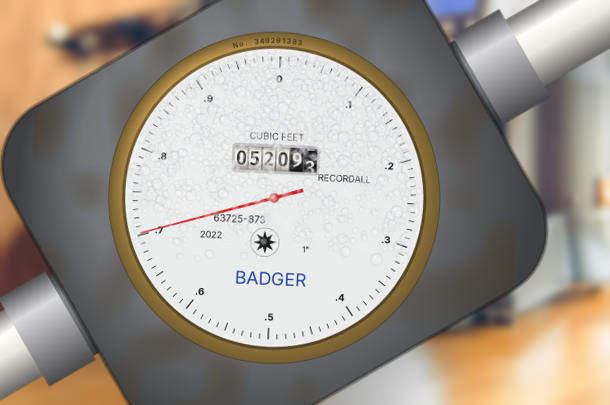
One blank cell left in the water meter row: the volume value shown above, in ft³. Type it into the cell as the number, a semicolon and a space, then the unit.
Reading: 52092.70; ft³
